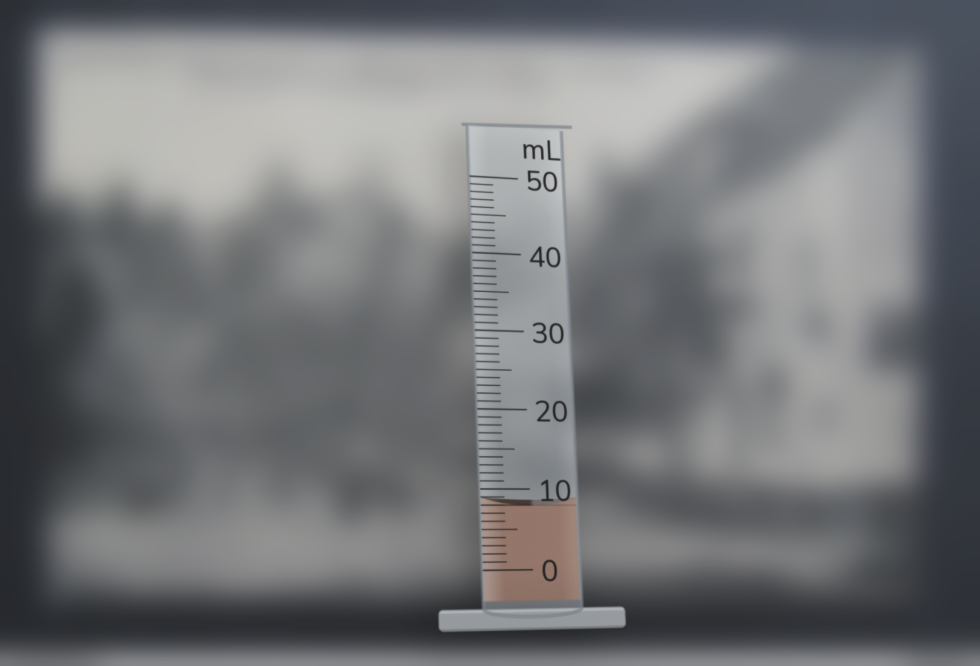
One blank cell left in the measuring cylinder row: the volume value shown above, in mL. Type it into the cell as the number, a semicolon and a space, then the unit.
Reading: 8; mL
